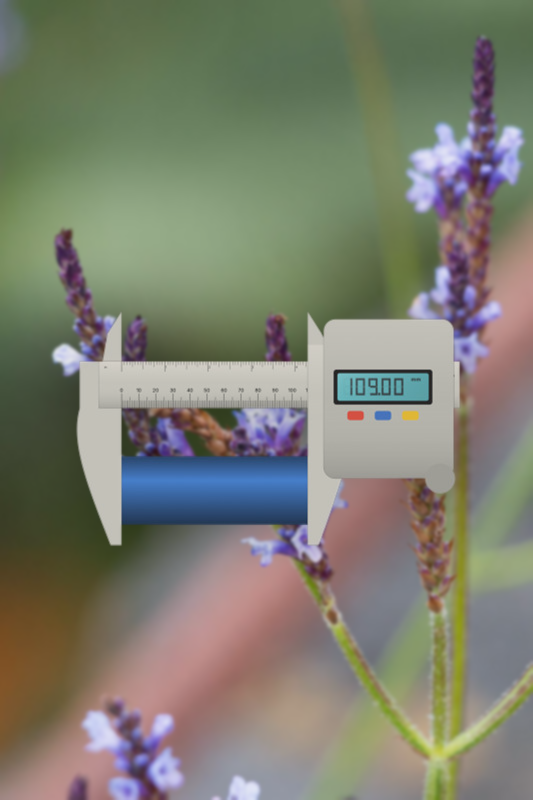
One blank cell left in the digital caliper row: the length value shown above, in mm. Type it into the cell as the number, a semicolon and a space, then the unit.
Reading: 109.00; mm
